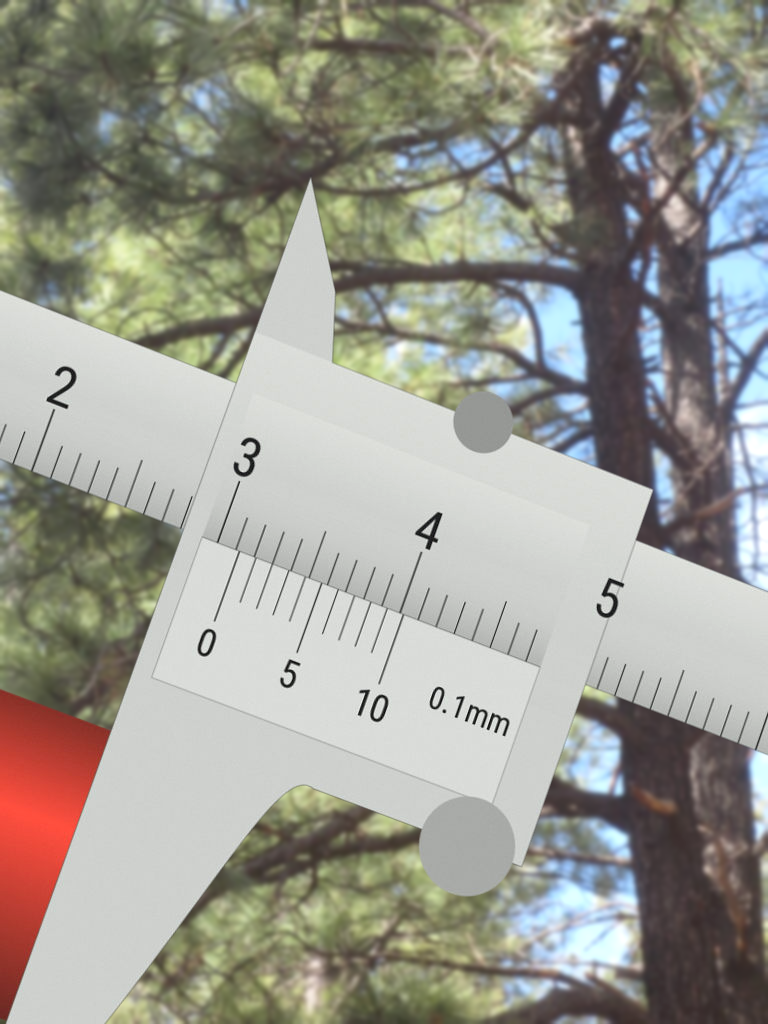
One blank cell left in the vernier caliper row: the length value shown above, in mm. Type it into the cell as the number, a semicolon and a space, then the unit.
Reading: 31.2; mm
